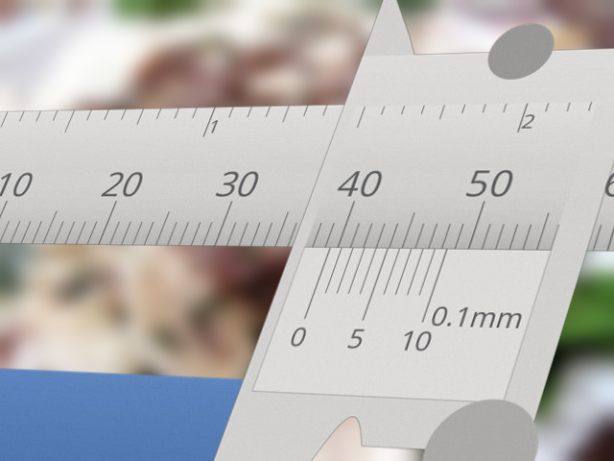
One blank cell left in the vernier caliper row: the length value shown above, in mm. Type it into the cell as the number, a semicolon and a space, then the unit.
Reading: 39.4; mm
